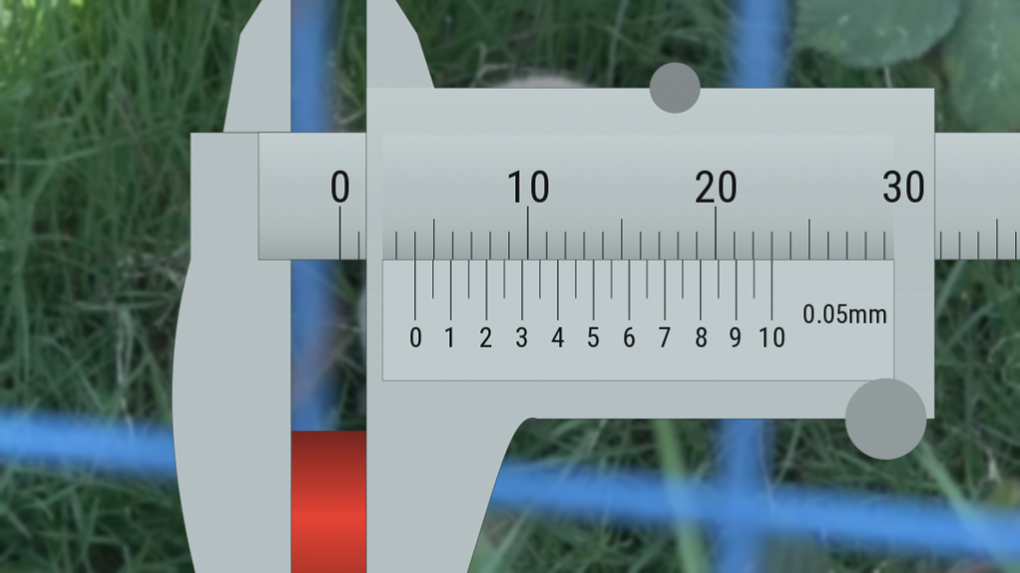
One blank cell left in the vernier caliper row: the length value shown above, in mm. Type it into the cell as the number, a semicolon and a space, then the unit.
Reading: 4.0; mm
